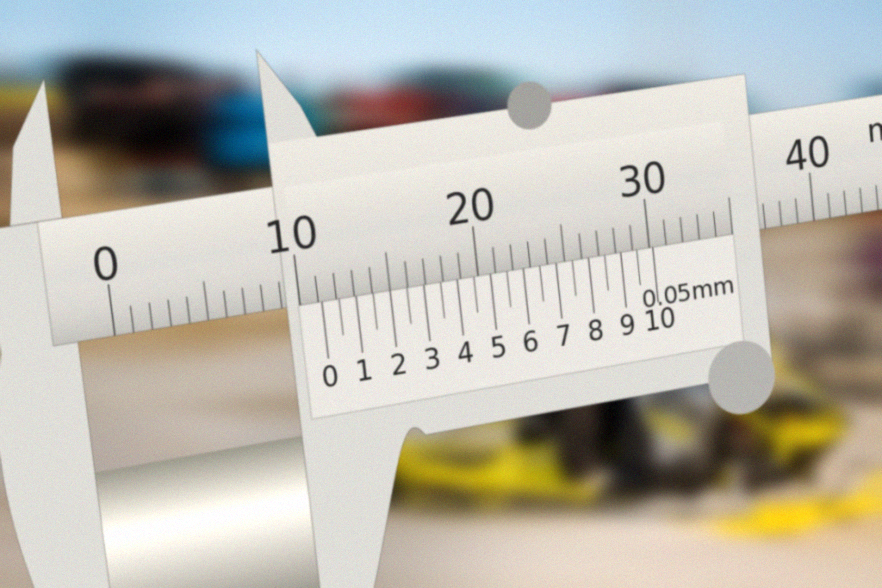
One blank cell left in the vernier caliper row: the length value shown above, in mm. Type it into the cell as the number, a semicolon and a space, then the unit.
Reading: 11.2; mm
